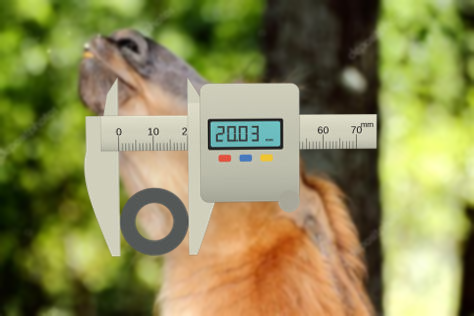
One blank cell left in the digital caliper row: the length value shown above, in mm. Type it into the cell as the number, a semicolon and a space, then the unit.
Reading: 20.03; mm
